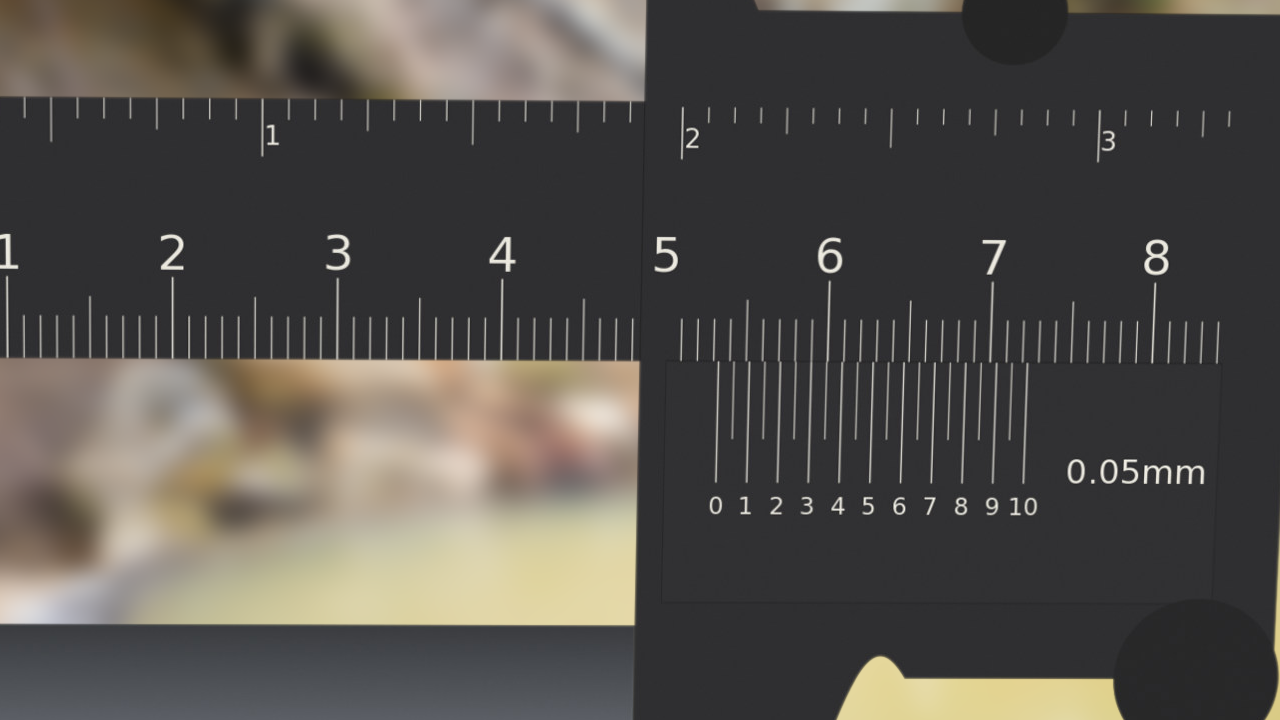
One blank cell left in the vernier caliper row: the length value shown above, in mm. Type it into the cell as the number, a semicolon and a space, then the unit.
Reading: 53.3; mm
